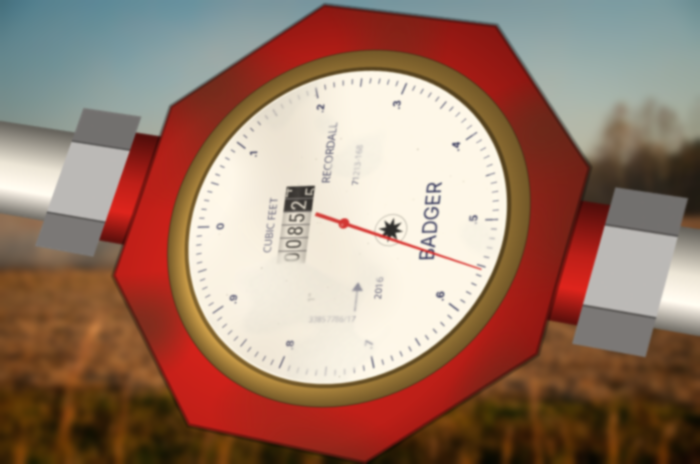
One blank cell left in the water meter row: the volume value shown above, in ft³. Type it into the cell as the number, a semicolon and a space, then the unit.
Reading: 8524.55; ft³
